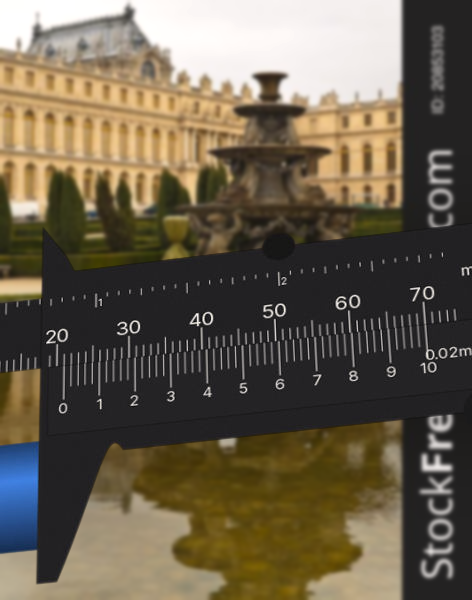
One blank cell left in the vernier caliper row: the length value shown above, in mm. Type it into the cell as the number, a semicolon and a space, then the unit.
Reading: 21.0; mm
